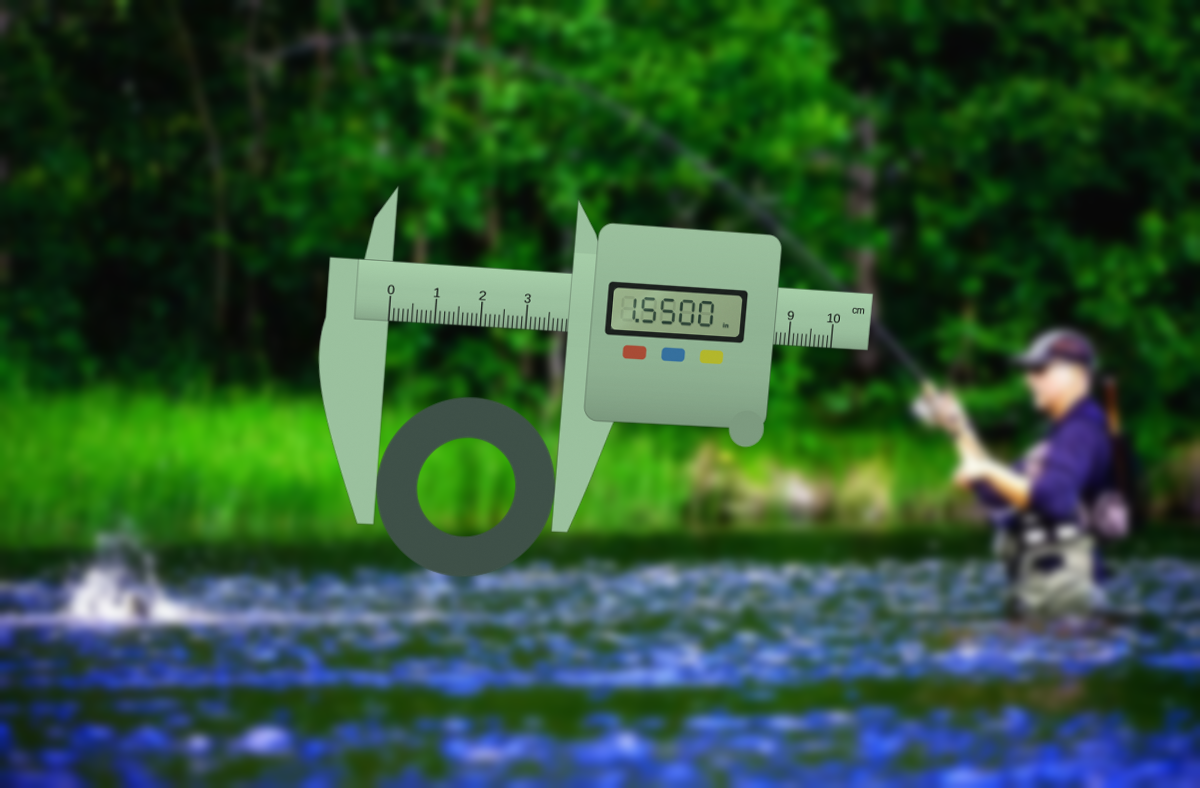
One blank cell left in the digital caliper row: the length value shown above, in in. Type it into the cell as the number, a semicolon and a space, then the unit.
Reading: 1.5500; in
